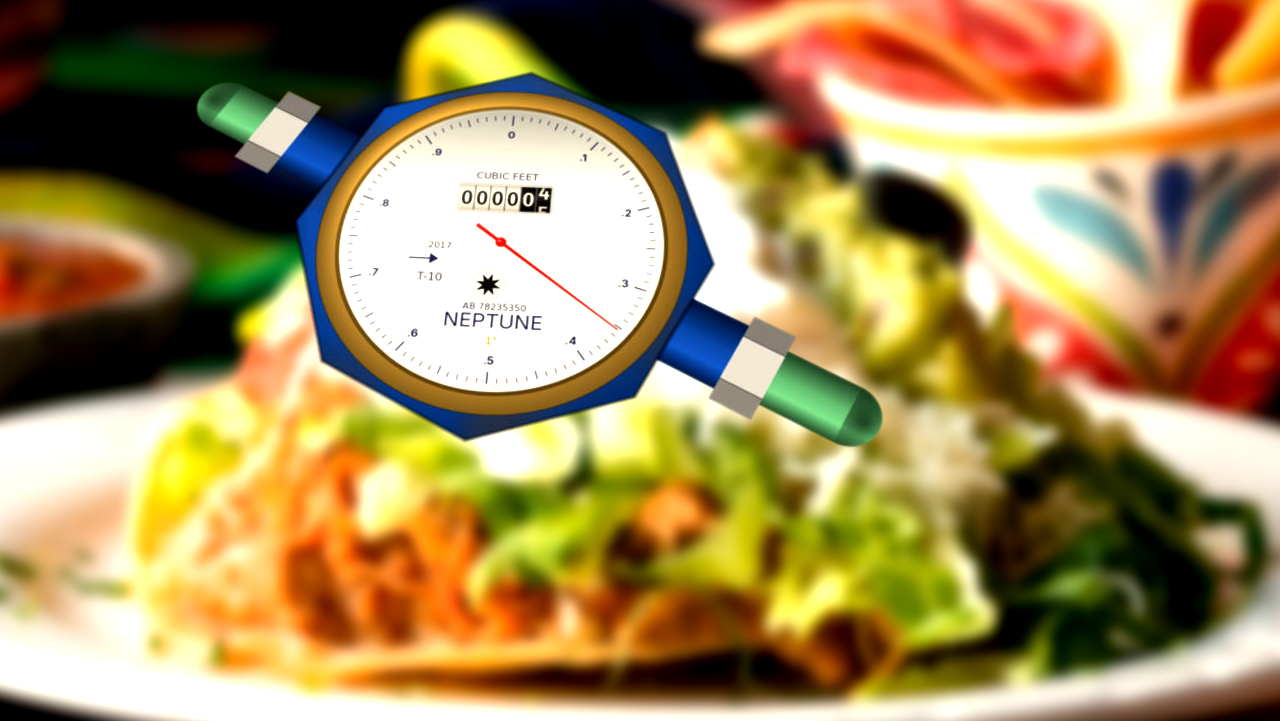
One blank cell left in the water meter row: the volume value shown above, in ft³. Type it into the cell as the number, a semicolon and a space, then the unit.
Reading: 4.35; ft³
